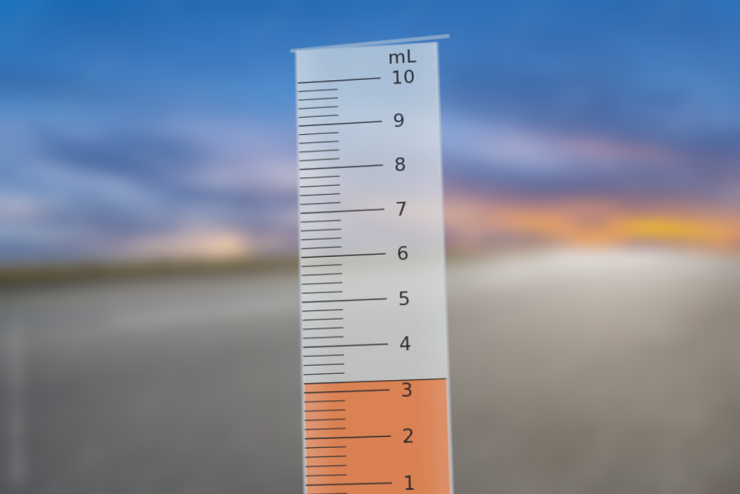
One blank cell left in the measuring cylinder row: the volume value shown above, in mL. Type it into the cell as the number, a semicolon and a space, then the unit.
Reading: 3.2; mL
